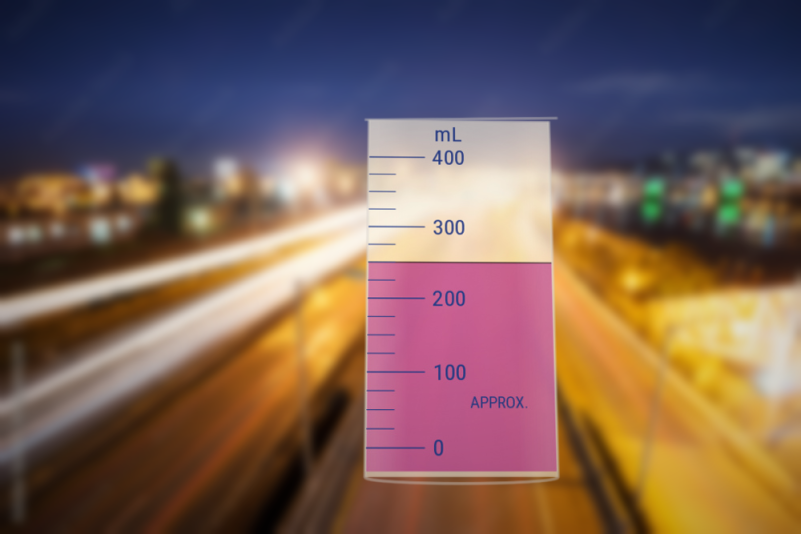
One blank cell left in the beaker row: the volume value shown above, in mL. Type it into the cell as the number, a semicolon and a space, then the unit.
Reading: 250; mL
